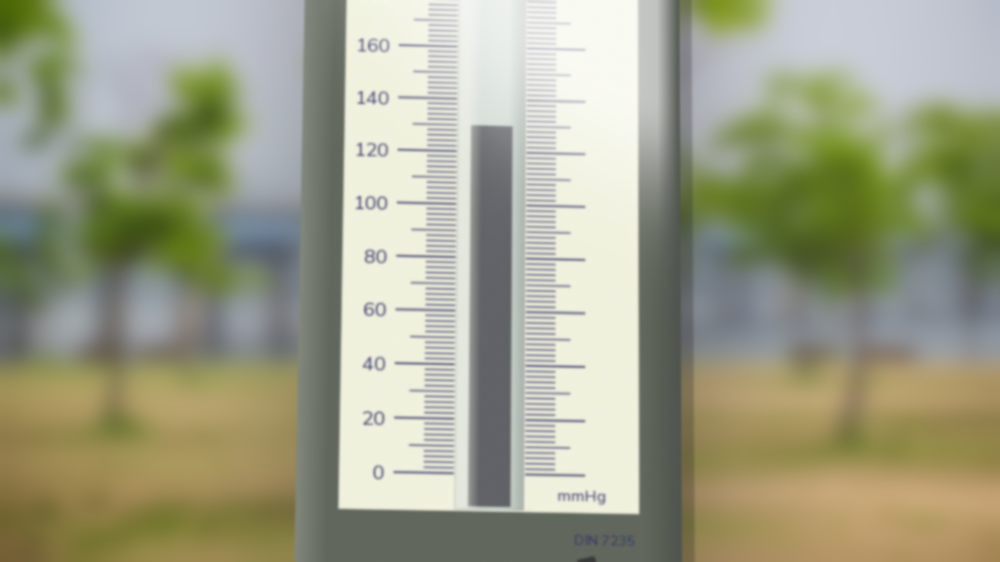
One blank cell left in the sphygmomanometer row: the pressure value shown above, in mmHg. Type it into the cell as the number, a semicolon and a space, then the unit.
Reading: 130; mmHg
